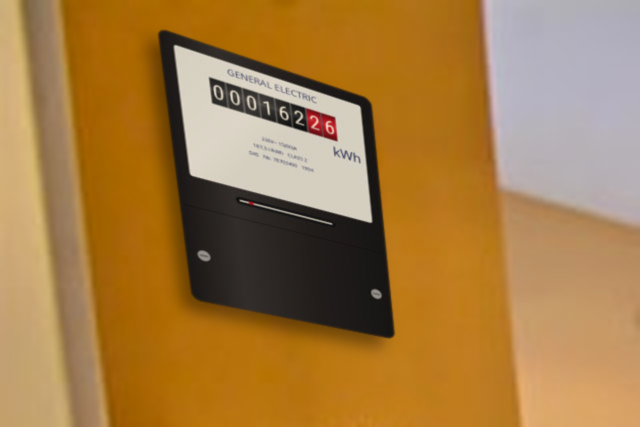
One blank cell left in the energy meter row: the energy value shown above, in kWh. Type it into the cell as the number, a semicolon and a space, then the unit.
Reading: 162.26; kWh
